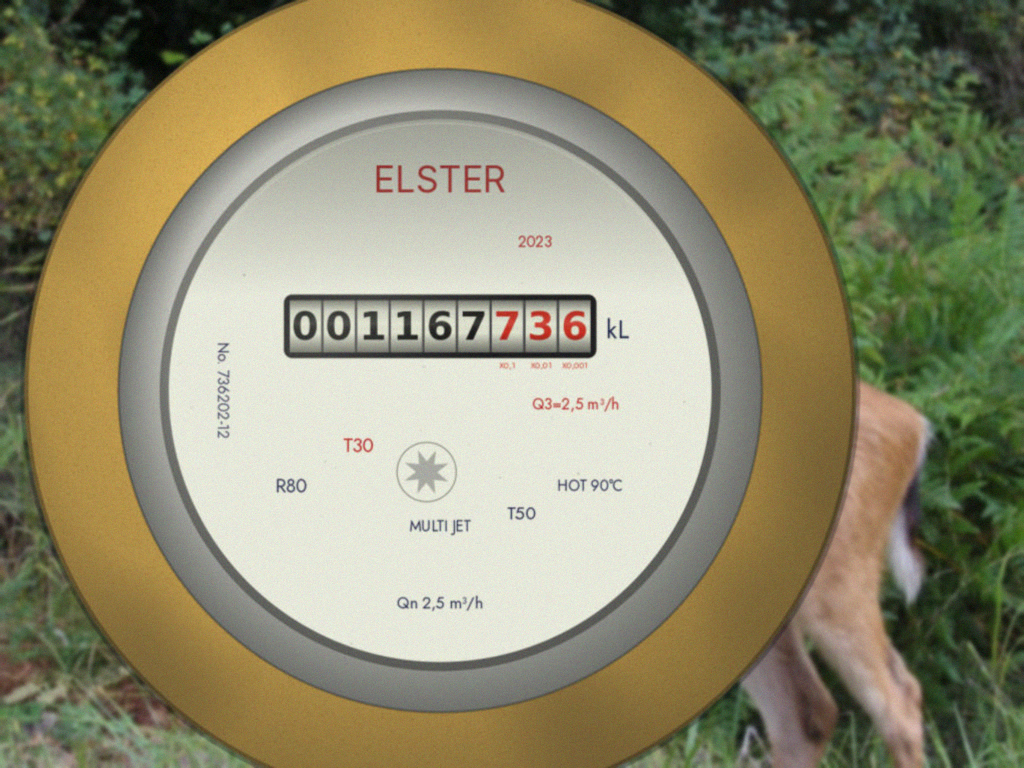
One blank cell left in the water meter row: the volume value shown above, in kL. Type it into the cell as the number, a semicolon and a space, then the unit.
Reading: 1167.736; kL
